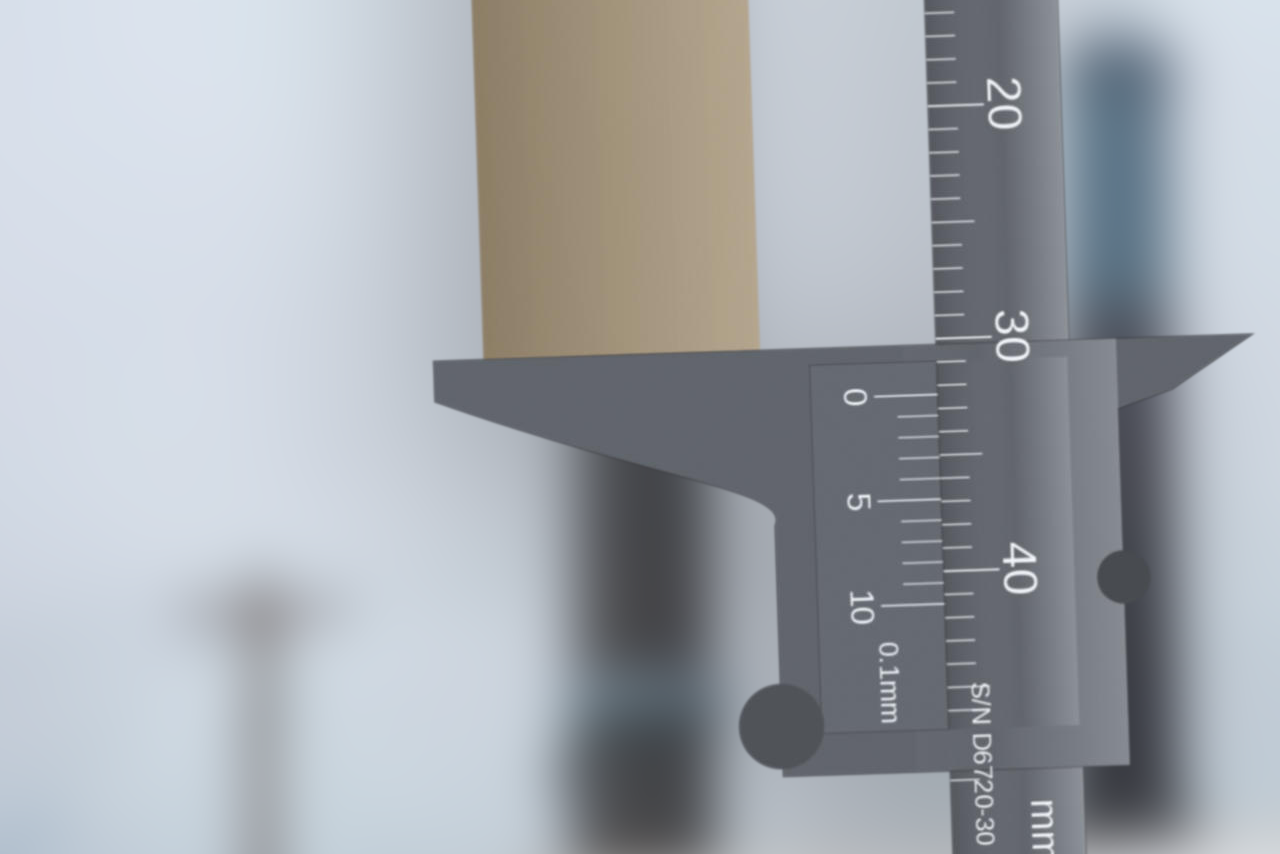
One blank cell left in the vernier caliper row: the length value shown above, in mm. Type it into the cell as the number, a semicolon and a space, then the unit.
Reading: 32.4; mm
